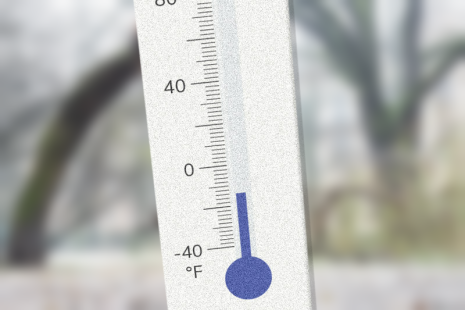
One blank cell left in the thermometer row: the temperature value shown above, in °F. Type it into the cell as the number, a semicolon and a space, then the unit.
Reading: -14; °F
